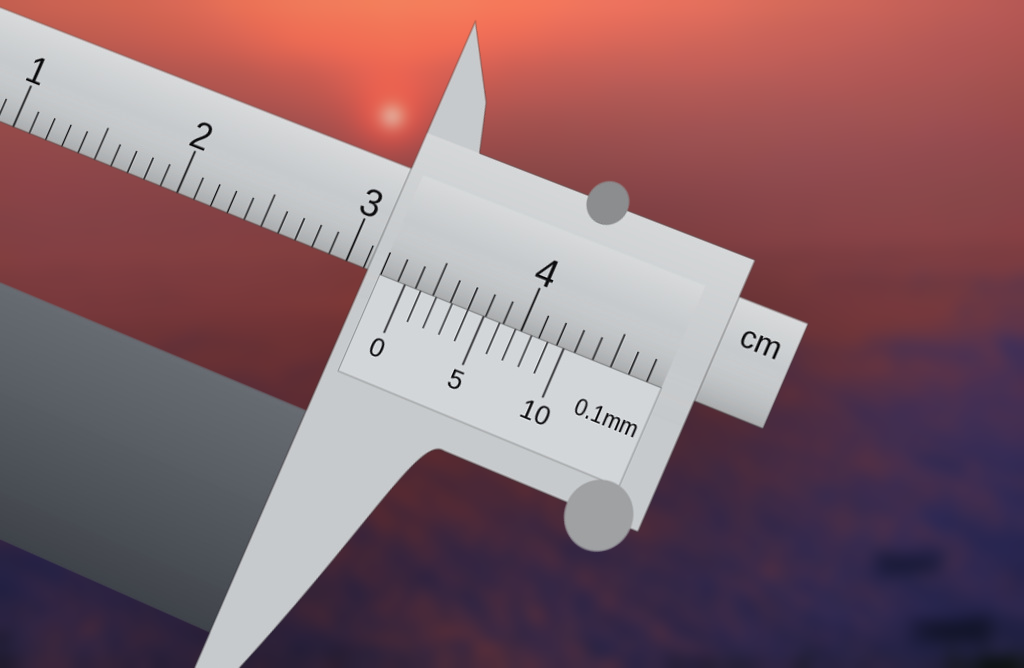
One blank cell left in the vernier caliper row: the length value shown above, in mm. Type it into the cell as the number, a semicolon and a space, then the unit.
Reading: 33.4; mm
